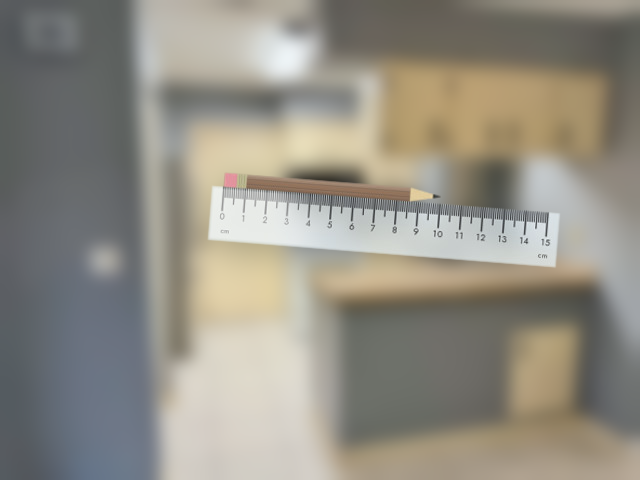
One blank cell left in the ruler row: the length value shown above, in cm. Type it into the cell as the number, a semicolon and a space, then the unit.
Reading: 10; cm
